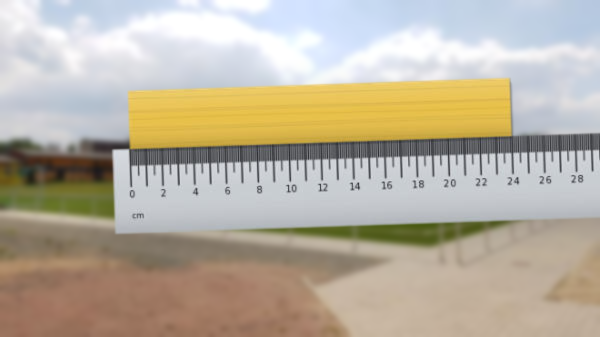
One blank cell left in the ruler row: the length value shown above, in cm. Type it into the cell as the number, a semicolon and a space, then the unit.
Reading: 24; cm
